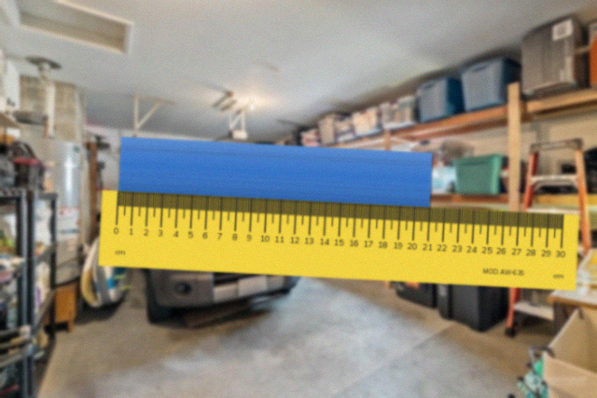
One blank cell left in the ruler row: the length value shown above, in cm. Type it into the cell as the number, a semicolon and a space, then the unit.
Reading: 21; cm
